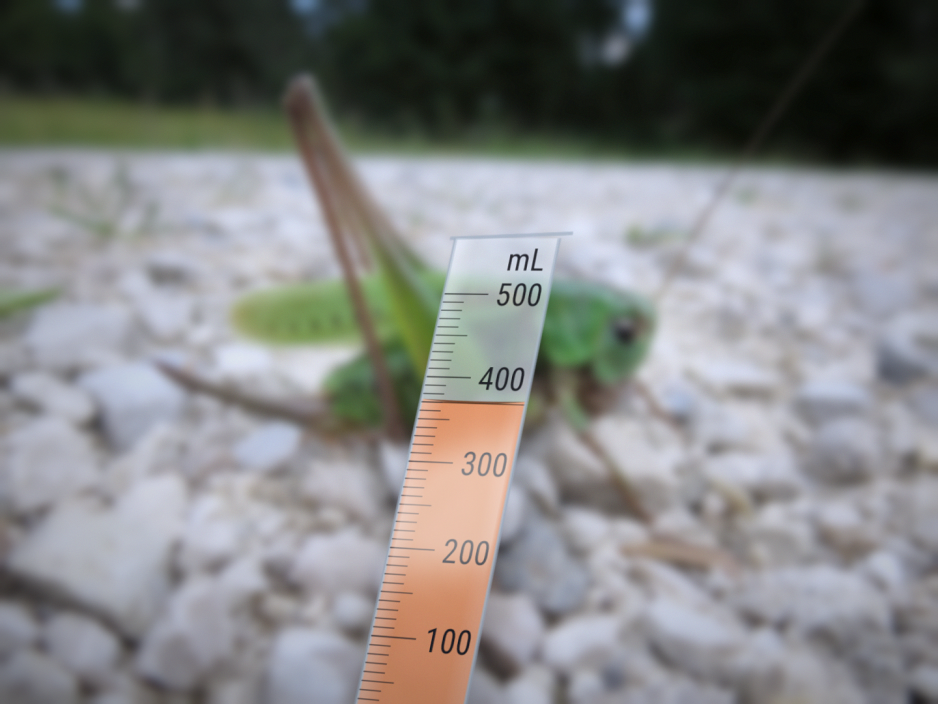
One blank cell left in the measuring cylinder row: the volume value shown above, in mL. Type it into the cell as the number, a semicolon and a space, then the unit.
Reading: 370; mL
